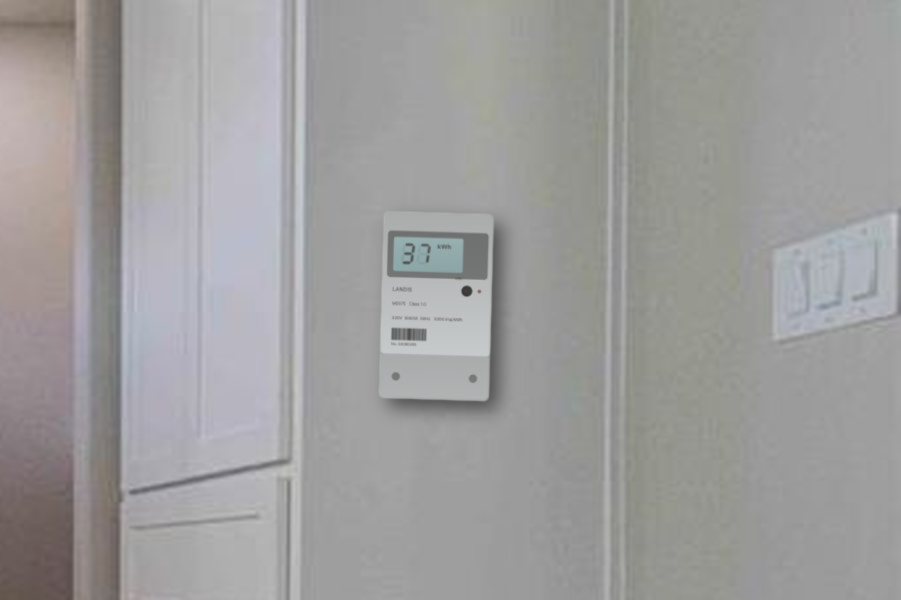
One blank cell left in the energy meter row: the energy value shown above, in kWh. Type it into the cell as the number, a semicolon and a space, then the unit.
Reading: 37; kWh
